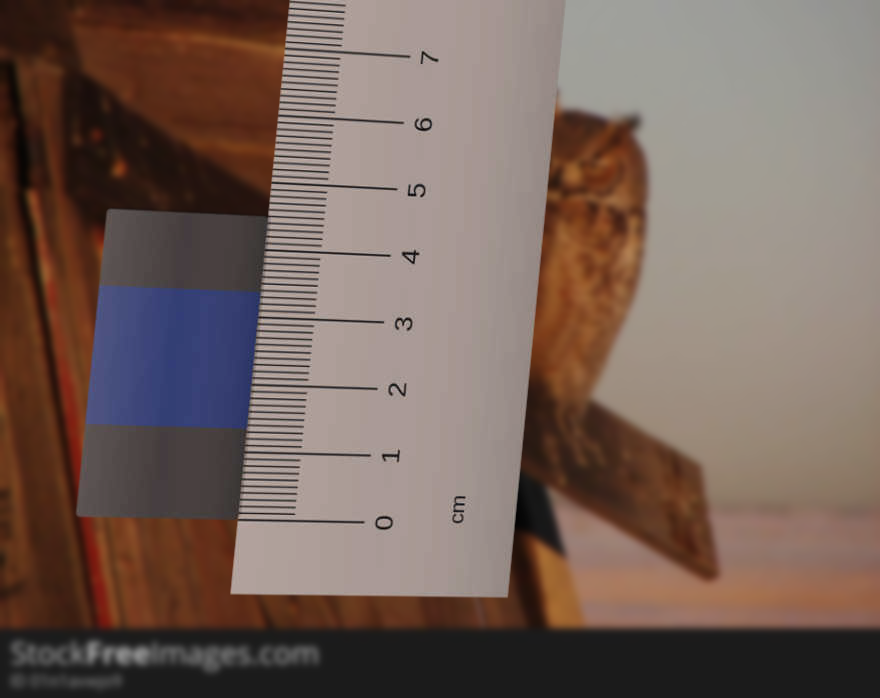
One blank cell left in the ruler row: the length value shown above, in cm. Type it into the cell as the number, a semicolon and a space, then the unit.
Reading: 4.5; cm
